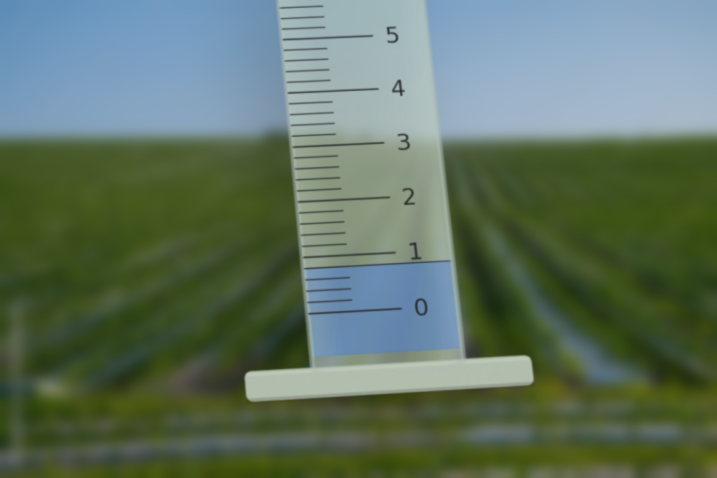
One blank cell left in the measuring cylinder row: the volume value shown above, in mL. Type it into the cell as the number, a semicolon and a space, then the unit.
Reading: 0.8; mL
